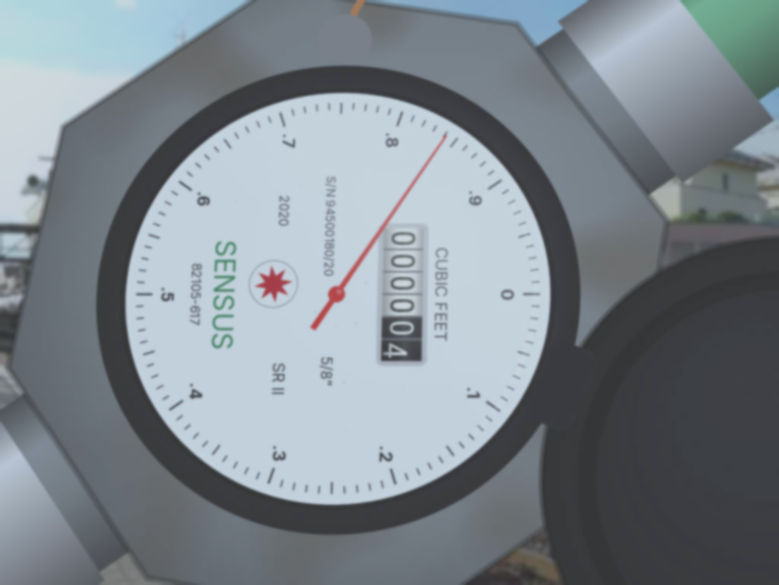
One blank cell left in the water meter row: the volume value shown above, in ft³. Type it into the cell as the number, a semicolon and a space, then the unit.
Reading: 3.84; ft³
